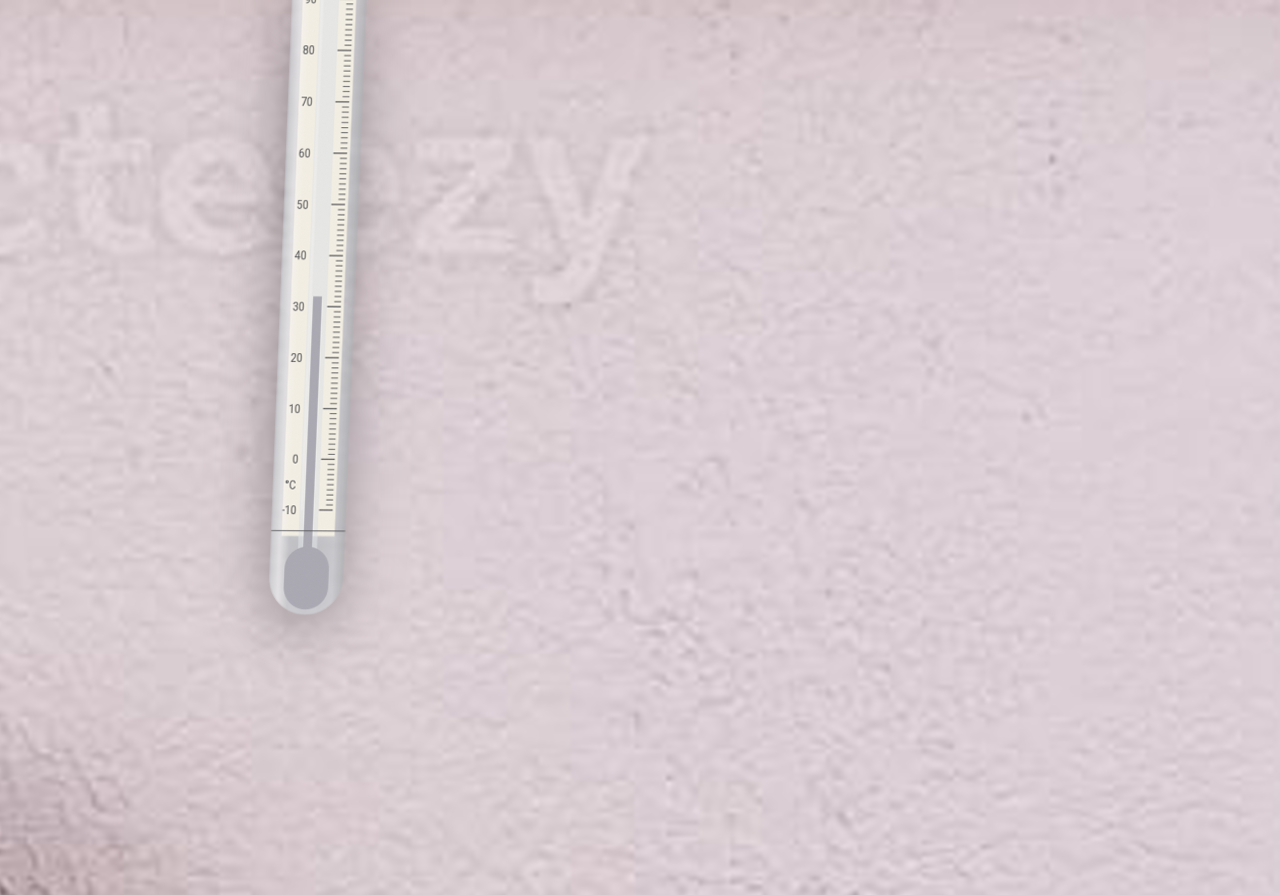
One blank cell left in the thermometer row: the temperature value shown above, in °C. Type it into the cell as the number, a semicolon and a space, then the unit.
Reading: 32; °C
